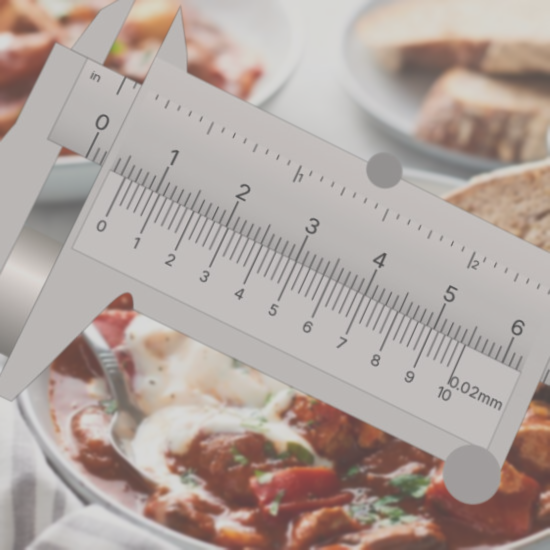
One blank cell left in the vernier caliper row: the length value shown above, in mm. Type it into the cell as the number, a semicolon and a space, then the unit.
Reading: 5.6; mm
